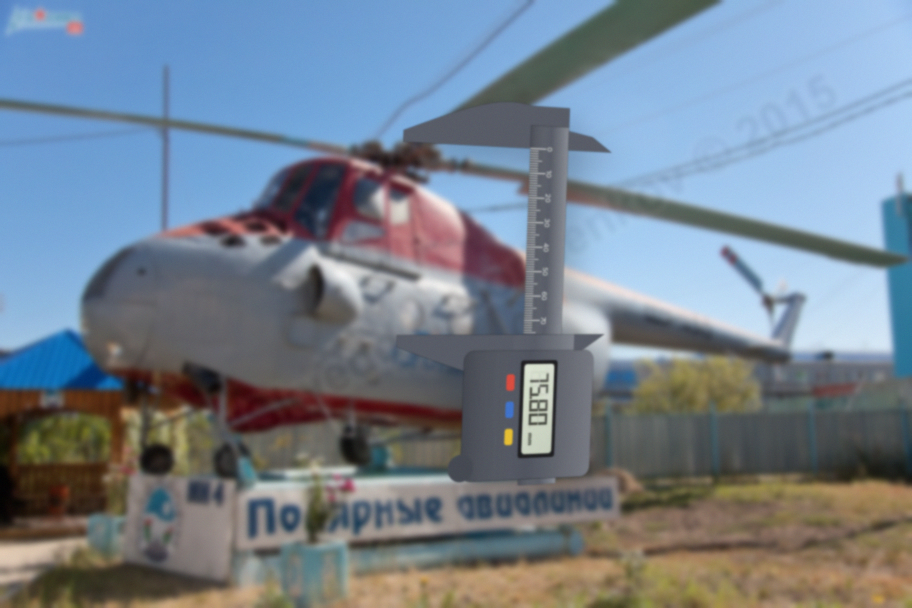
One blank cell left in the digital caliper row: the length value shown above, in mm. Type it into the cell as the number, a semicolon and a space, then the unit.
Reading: 75.80; mm
